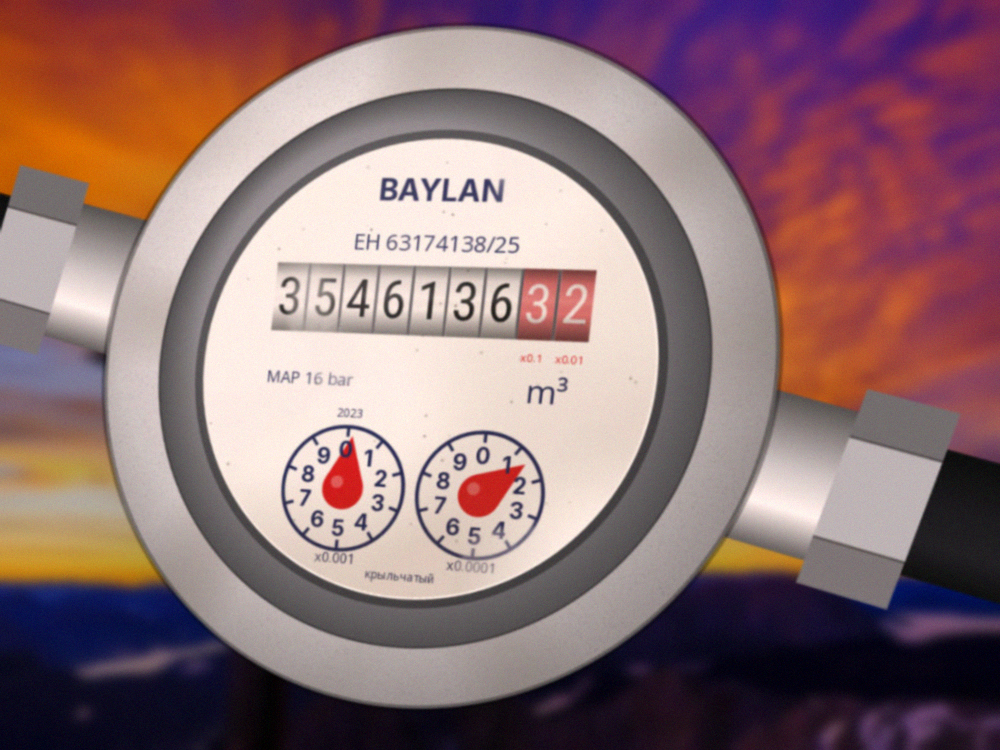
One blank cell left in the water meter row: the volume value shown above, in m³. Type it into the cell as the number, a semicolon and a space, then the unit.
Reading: 3546136.3201; m³
